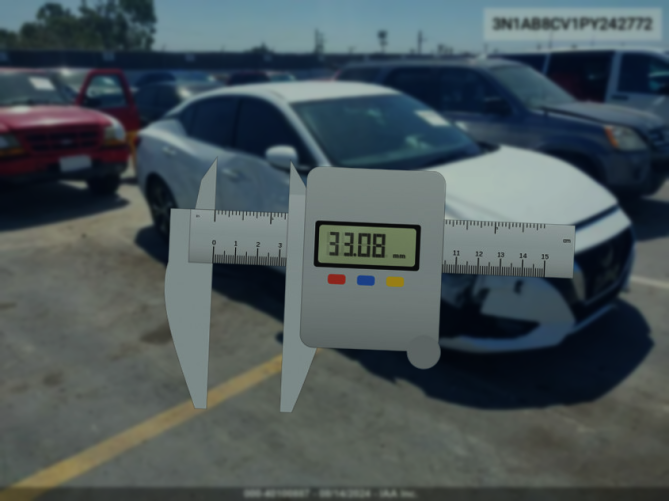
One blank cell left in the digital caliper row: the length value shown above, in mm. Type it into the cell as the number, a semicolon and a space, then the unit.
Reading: 33.08; mm
